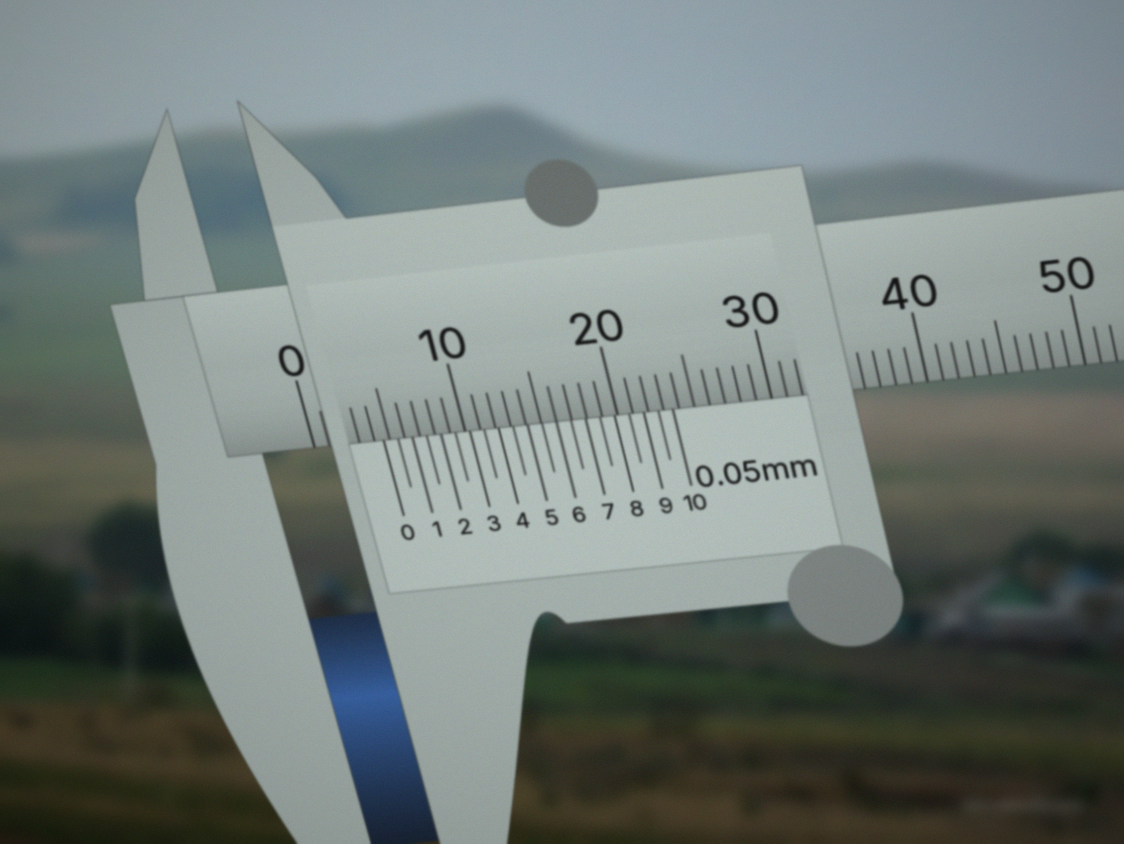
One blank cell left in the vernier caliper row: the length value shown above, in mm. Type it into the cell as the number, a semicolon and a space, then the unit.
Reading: 4.6; mm
